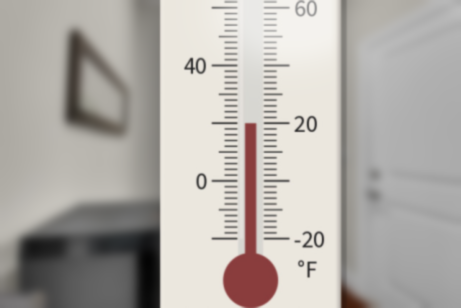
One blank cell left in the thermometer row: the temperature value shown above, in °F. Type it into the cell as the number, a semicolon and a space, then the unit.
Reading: 20; °F
